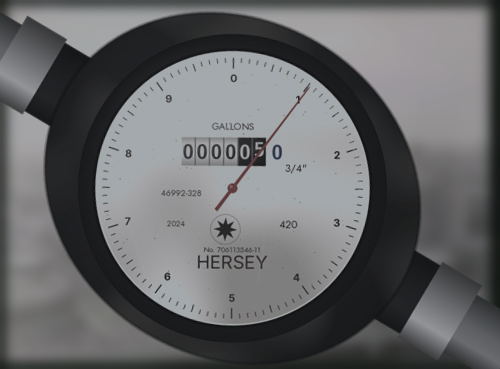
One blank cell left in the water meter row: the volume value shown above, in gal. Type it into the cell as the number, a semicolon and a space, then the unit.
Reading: 51.0; gal
